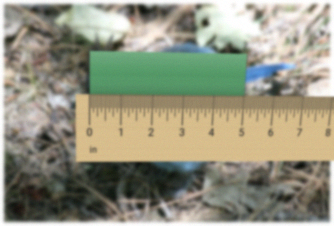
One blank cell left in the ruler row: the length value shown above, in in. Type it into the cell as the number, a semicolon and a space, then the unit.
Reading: 5; in
